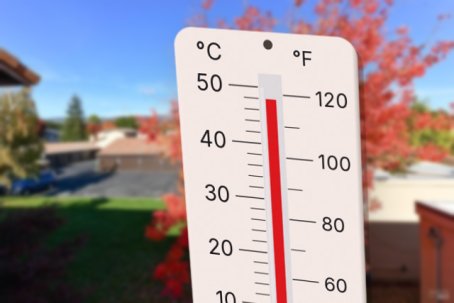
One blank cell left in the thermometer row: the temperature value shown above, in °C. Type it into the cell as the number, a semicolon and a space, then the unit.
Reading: 48; °C
